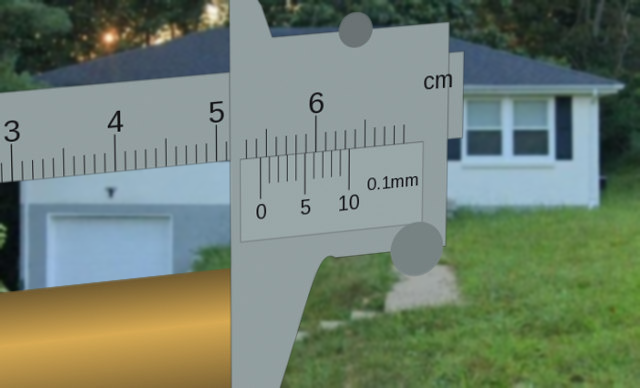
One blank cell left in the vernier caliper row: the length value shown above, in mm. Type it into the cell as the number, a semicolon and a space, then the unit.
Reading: 54.4; mm
